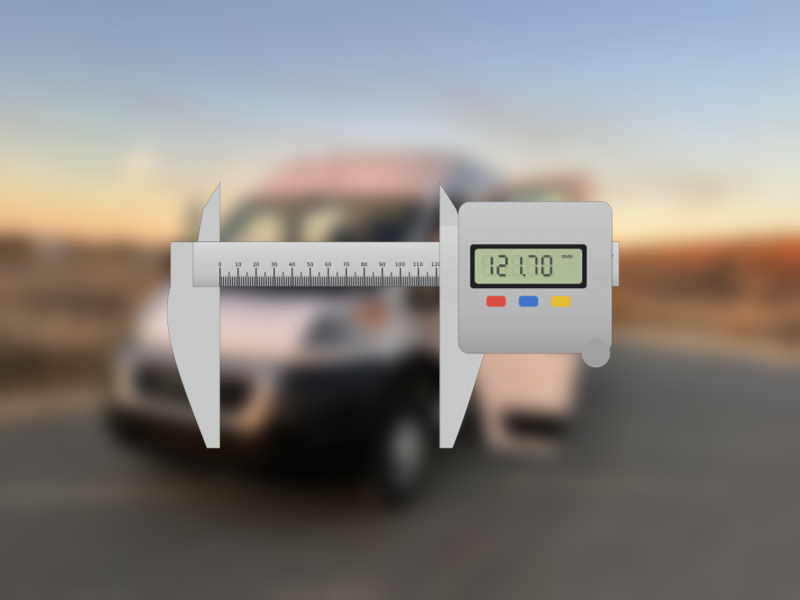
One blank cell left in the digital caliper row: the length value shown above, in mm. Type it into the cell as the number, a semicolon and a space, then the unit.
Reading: 121.70; mm
